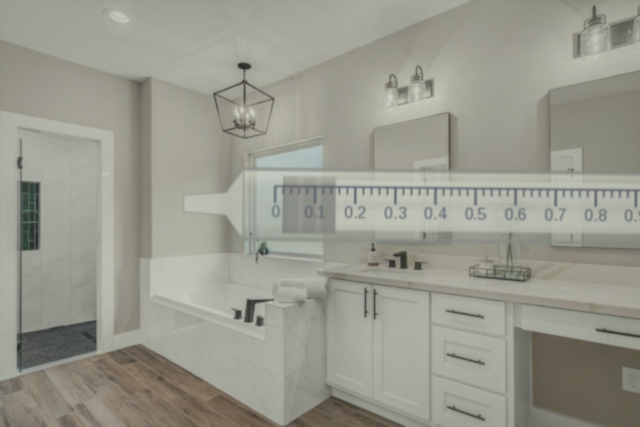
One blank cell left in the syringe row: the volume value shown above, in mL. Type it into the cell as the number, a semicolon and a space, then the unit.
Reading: 0.02; mL
